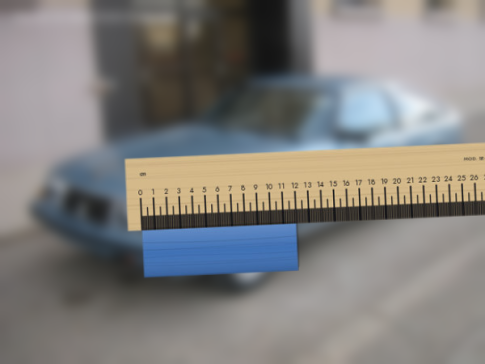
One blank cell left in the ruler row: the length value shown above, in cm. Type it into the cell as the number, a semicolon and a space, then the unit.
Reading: 12; cm
